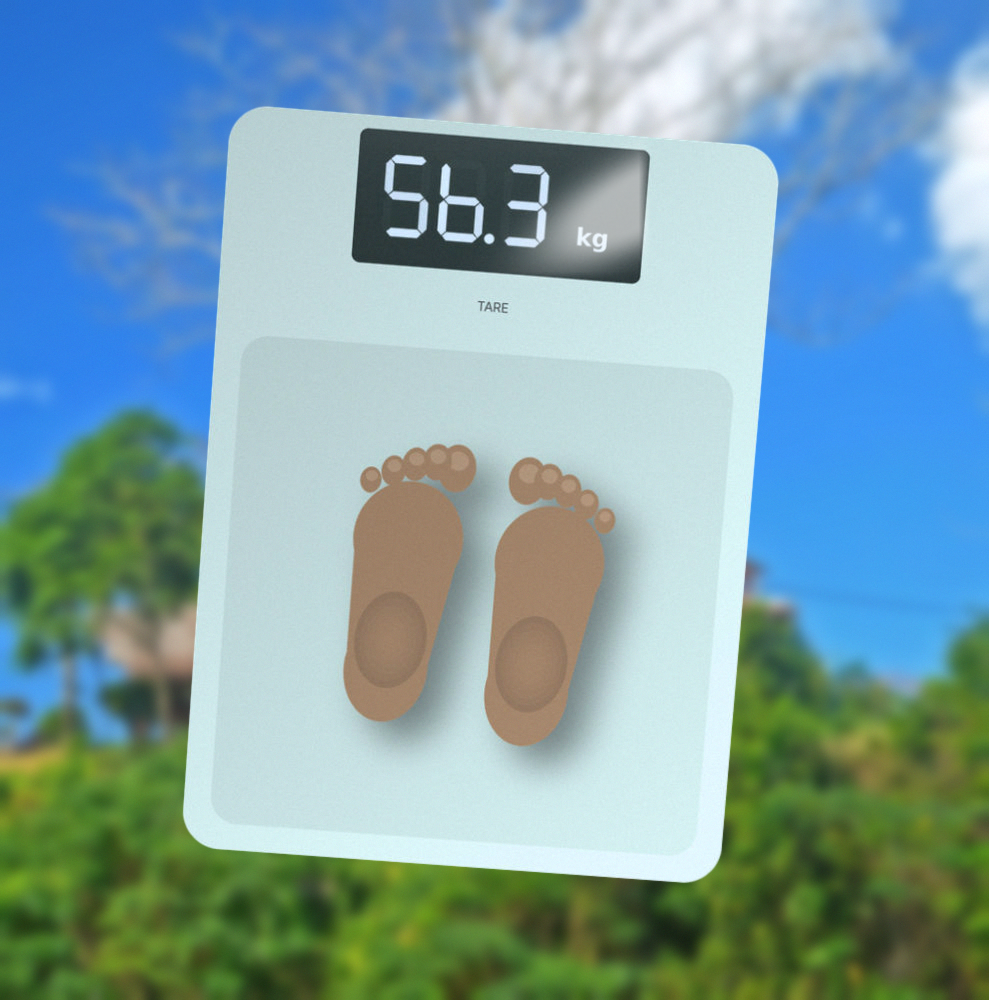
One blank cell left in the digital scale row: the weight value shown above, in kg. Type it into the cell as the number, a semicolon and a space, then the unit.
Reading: 56.3; kg
